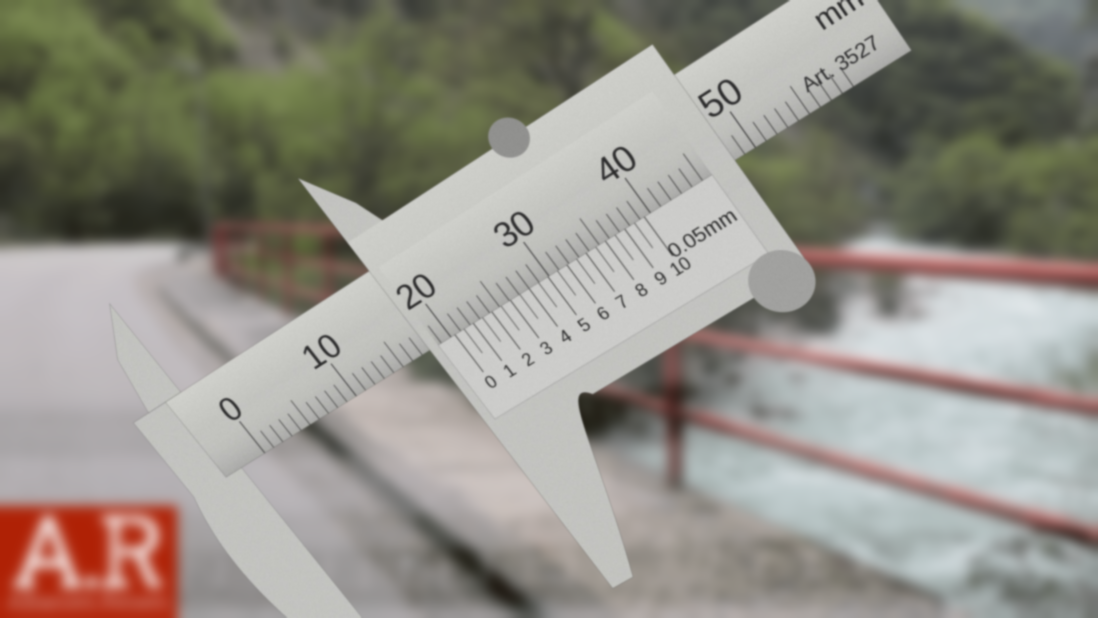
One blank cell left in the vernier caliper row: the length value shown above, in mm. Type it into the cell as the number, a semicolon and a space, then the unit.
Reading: 20.4; mm
